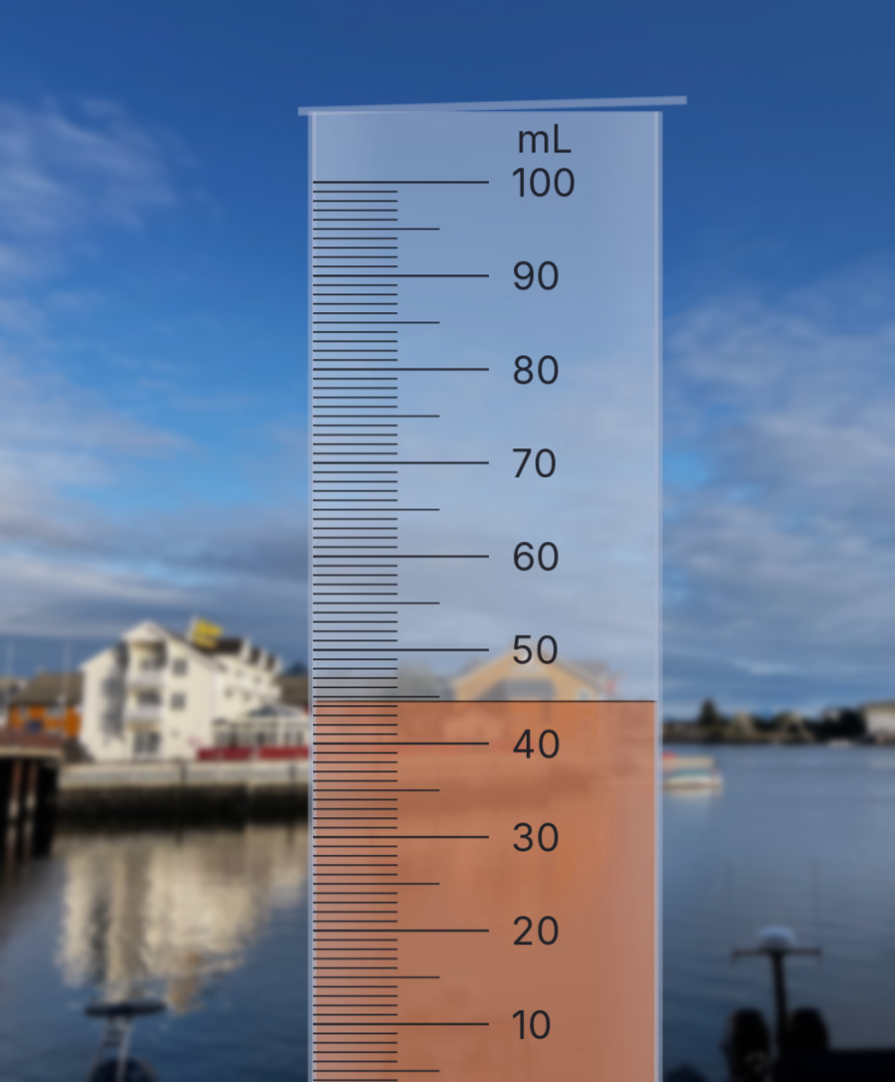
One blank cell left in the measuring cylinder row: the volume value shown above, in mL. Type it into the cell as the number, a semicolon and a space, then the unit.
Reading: 44.5; mL
